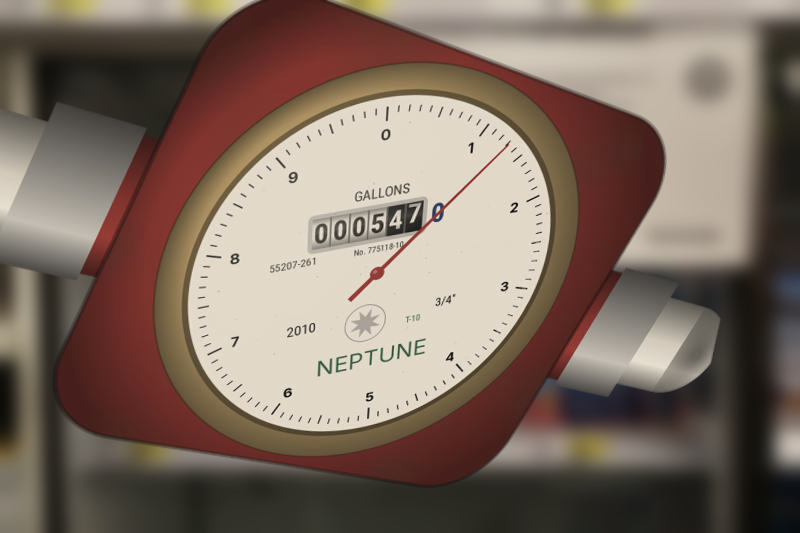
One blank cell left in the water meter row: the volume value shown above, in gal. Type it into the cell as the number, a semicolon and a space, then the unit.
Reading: 5471.3; gal
